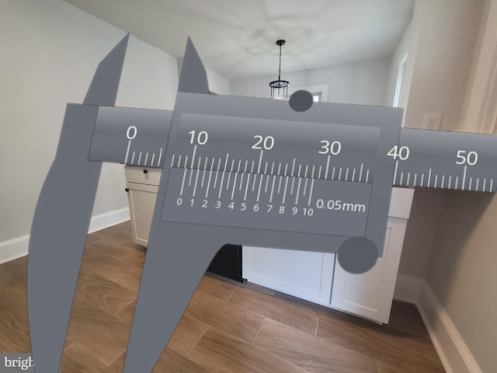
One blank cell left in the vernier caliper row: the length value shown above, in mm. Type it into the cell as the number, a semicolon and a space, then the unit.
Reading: 9.2; mm
